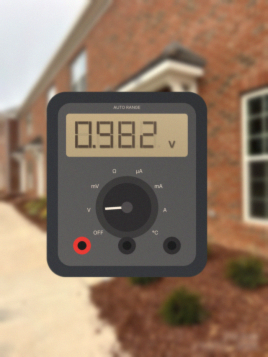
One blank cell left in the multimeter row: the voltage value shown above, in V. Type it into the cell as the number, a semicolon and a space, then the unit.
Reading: 0.982; V
